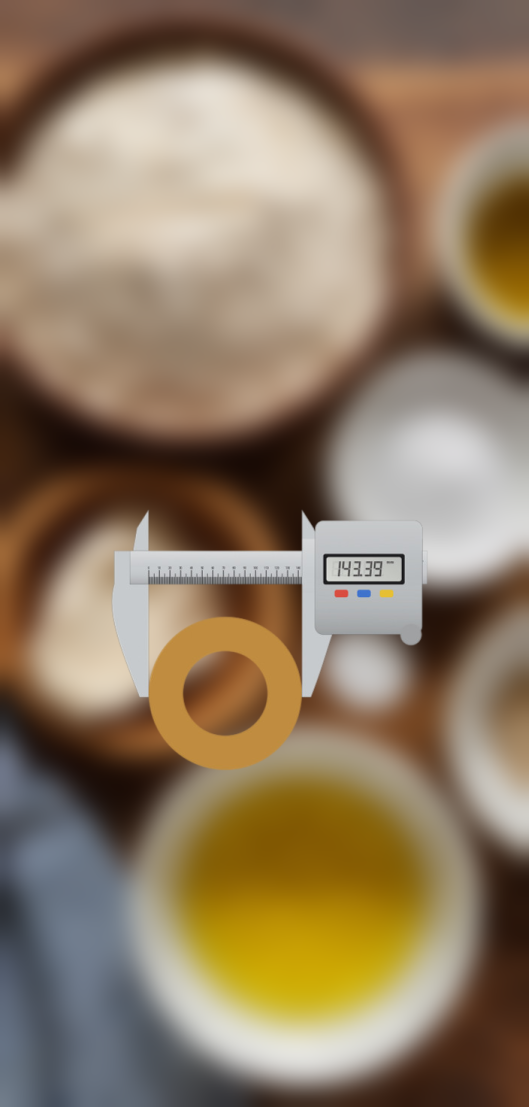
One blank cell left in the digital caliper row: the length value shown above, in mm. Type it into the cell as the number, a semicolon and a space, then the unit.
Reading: 143.39; mm
